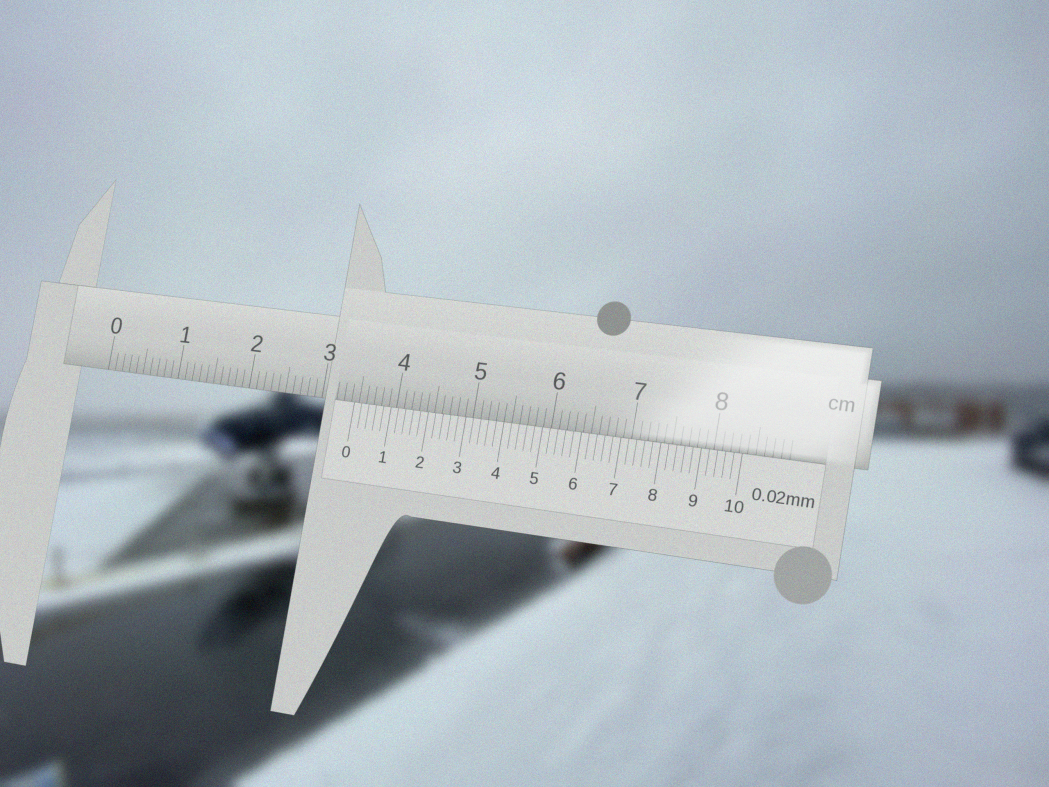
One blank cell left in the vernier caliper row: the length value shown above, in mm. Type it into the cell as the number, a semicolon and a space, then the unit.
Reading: 34.4; mm
